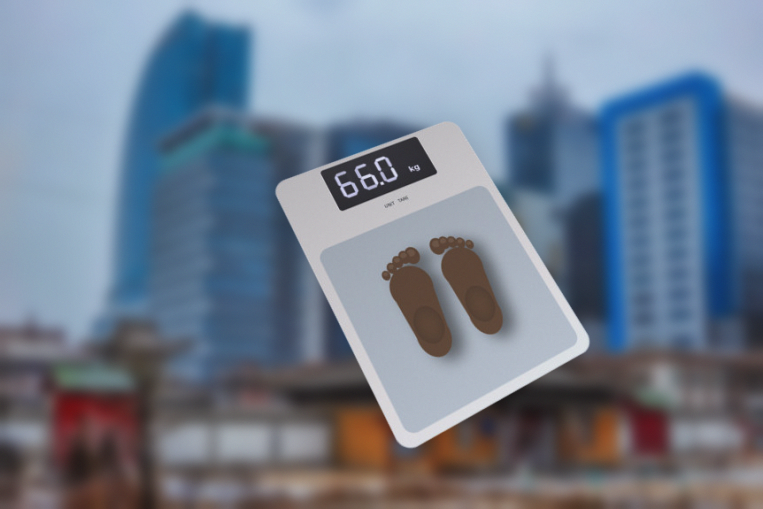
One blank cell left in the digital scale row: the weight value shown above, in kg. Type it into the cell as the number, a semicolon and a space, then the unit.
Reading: 66.0; kg
